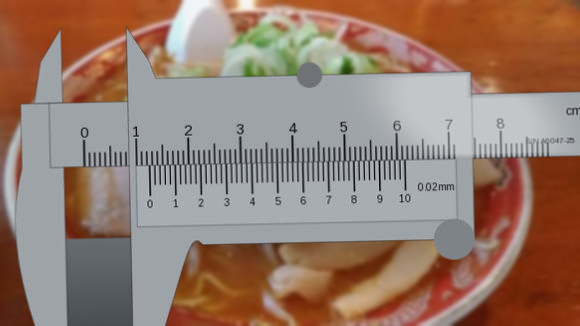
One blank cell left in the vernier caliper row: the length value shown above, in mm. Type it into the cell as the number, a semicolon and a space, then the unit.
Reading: 12.5; mm
